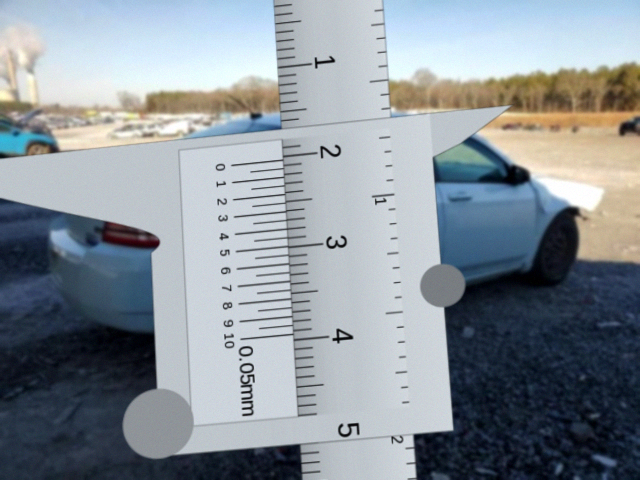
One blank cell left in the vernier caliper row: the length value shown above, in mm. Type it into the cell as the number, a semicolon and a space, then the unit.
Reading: 20.4; mm
